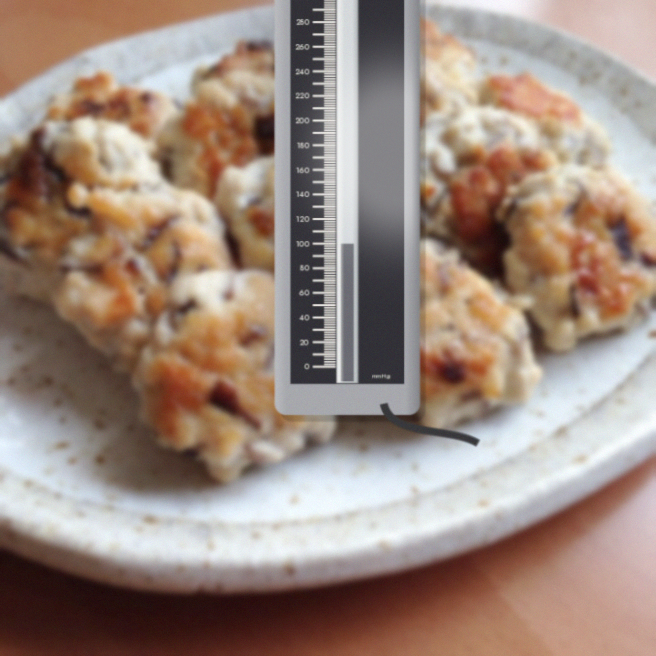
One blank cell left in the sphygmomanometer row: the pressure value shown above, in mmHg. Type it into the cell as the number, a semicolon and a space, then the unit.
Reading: 100; mmHg
